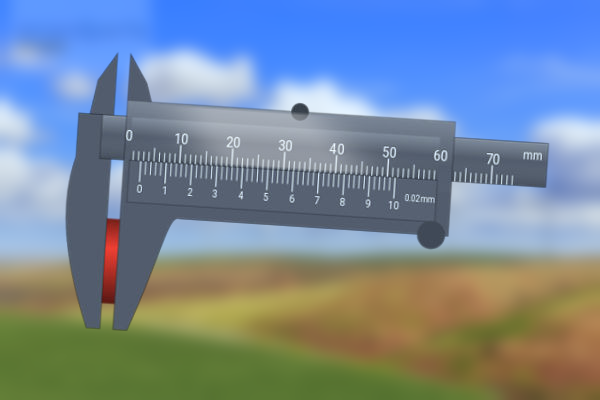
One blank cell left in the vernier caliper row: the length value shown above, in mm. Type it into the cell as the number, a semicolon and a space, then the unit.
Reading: 2.5; mm
